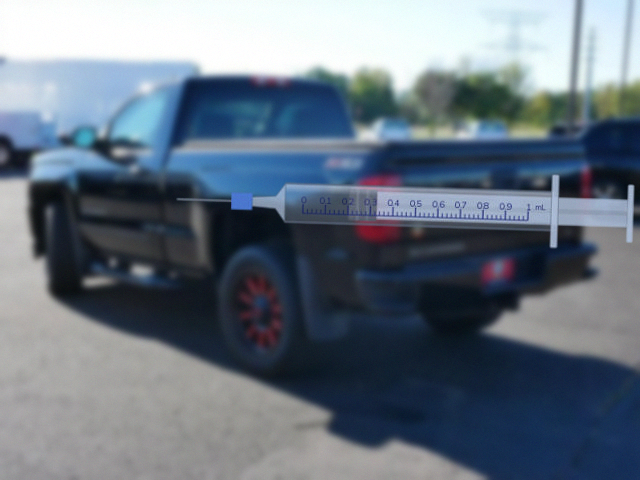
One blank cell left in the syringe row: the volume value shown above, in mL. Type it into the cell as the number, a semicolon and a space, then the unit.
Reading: 0.2; mL
